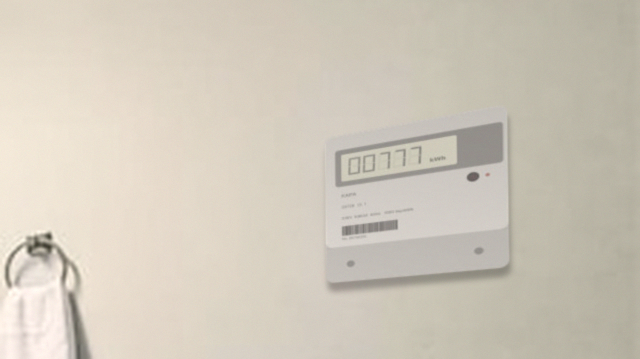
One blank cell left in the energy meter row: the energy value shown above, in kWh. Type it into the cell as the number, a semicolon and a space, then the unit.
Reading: 777; kWh
